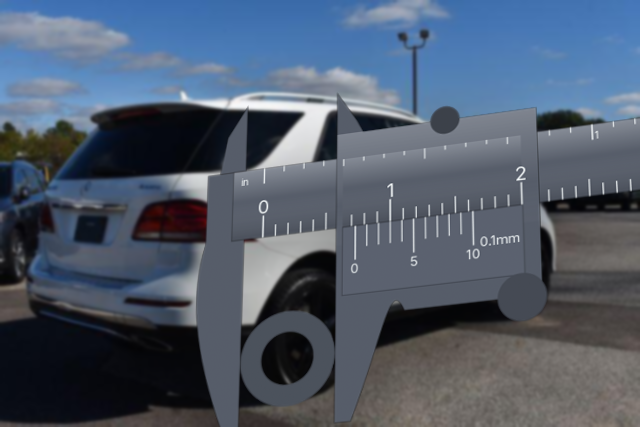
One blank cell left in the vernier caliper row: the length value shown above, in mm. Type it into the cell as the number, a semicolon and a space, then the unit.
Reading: 7.3; mm
